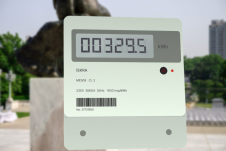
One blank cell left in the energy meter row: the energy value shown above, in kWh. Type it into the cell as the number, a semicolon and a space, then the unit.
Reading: 329.5; kWh
